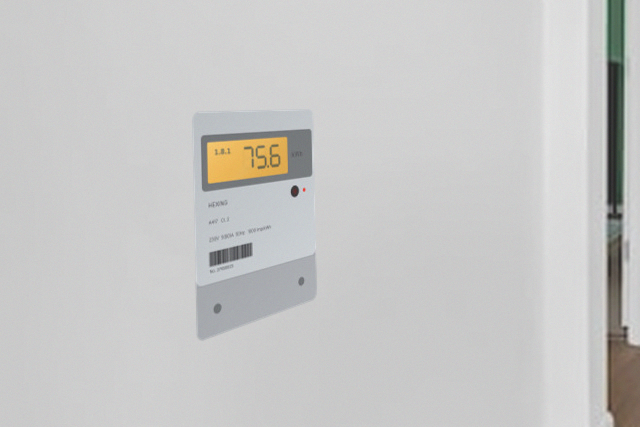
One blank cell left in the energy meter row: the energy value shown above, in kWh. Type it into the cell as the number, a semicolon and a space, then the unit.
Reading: 75.6; kWh
